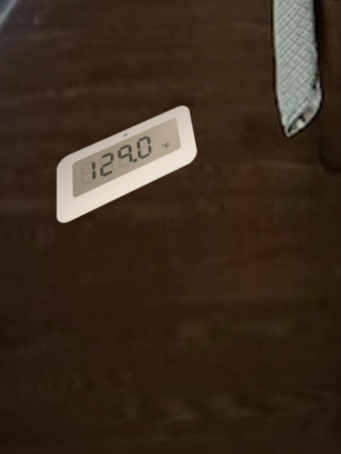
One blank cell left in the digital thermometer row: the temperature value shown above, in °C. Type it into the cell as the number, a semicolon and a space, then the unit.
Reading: 129.0; °C
